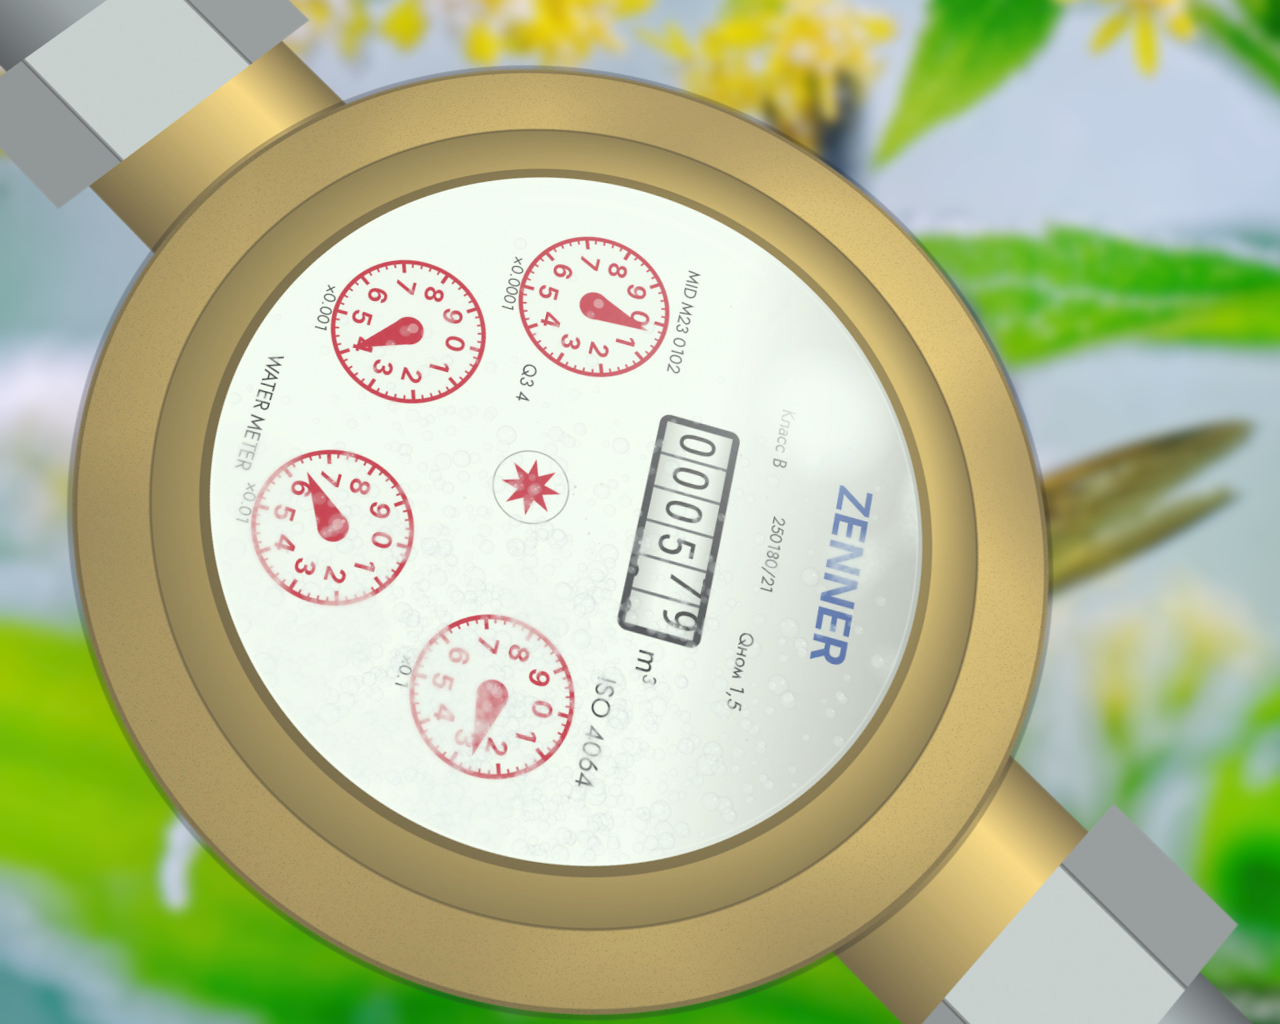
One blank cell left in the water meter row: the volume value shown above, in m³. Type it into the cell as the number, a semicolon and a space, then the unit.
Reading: 579.2640; m³
